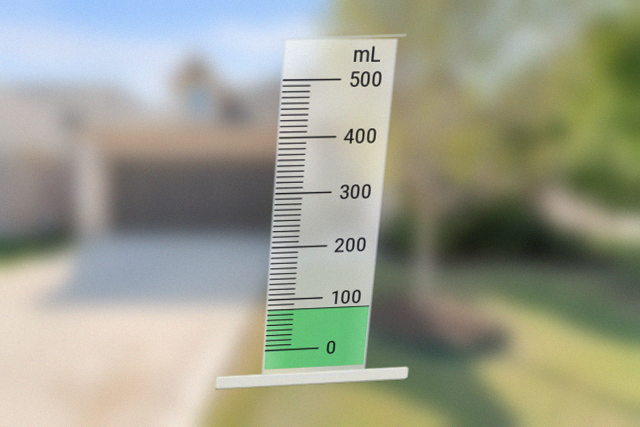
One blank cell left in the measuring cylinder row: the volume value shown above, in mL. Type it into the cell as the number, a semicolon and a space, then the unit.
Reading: 80; mL
